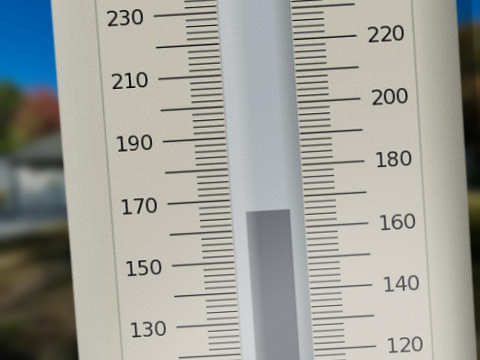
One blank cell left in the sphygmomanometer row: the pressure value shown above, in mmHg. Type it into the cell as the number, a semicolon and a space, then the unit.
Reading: 166; mmHg
